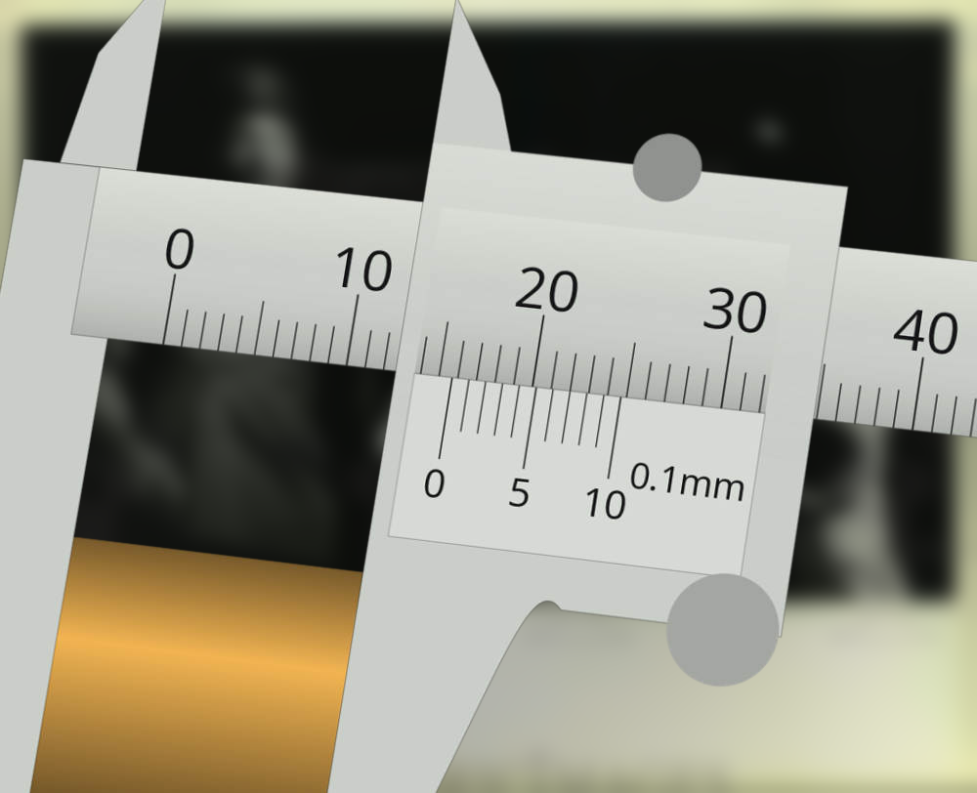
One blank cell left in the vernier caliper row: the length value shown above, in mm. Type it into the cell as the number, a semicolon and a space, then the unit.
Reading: 15.7; mm
